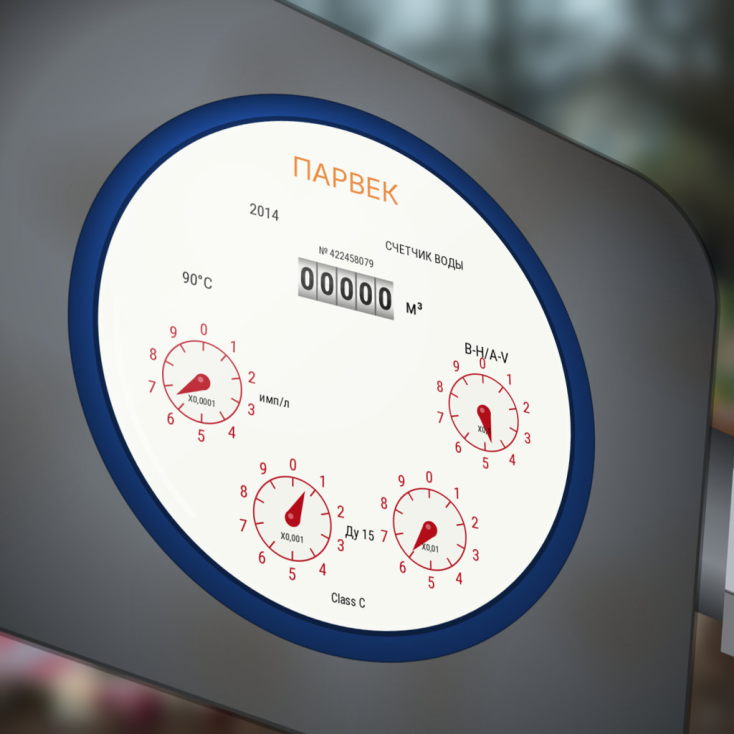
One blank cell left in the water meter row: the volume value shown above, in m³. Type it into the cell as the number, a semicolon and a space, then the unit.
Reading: 0.4606; m³
